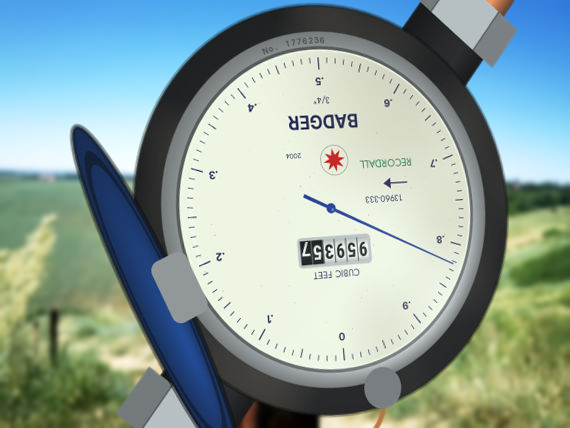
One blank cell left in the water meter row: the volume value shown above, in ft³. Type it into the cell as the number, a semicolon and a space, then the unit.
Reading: 959356.82; ft³
